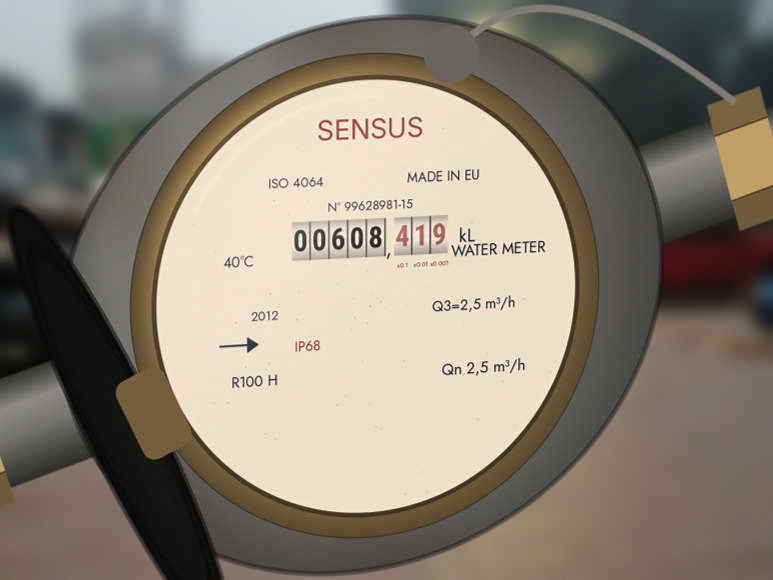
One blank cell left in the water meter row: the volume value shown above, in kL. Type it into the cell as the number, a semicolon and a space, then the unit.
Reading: 608.419; kL
